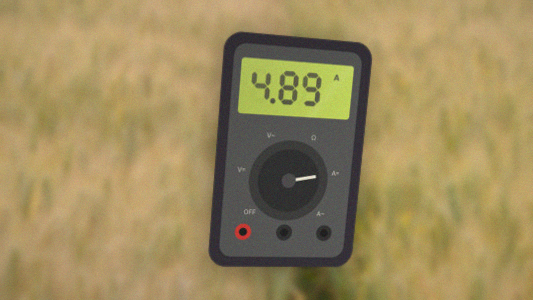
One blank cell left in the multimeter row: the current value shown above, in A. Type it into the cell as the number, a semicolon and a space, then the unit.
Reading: 4.89; A
